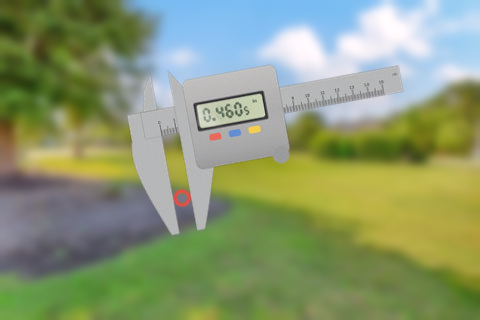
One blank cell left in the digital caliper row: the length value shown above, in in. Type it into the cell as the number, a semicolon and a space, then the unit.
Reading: 0.4605; in
